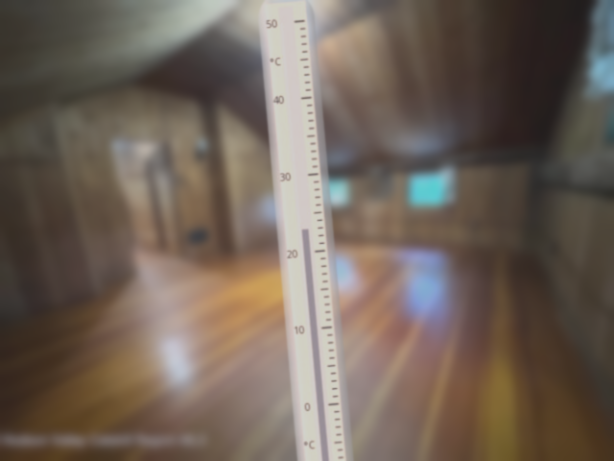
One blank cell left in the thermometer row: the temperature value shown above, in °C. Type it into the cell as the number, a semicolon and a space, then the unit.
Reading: 23; °C
